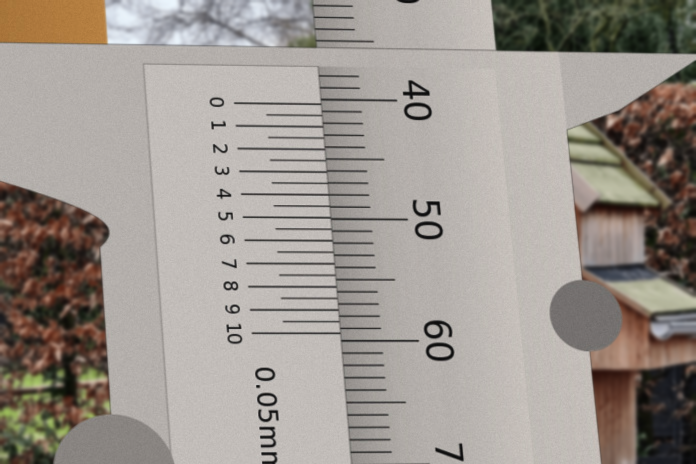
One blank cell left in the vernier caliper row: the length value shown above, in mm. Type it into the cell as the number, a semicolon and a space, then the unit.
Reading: 40.4; mm
